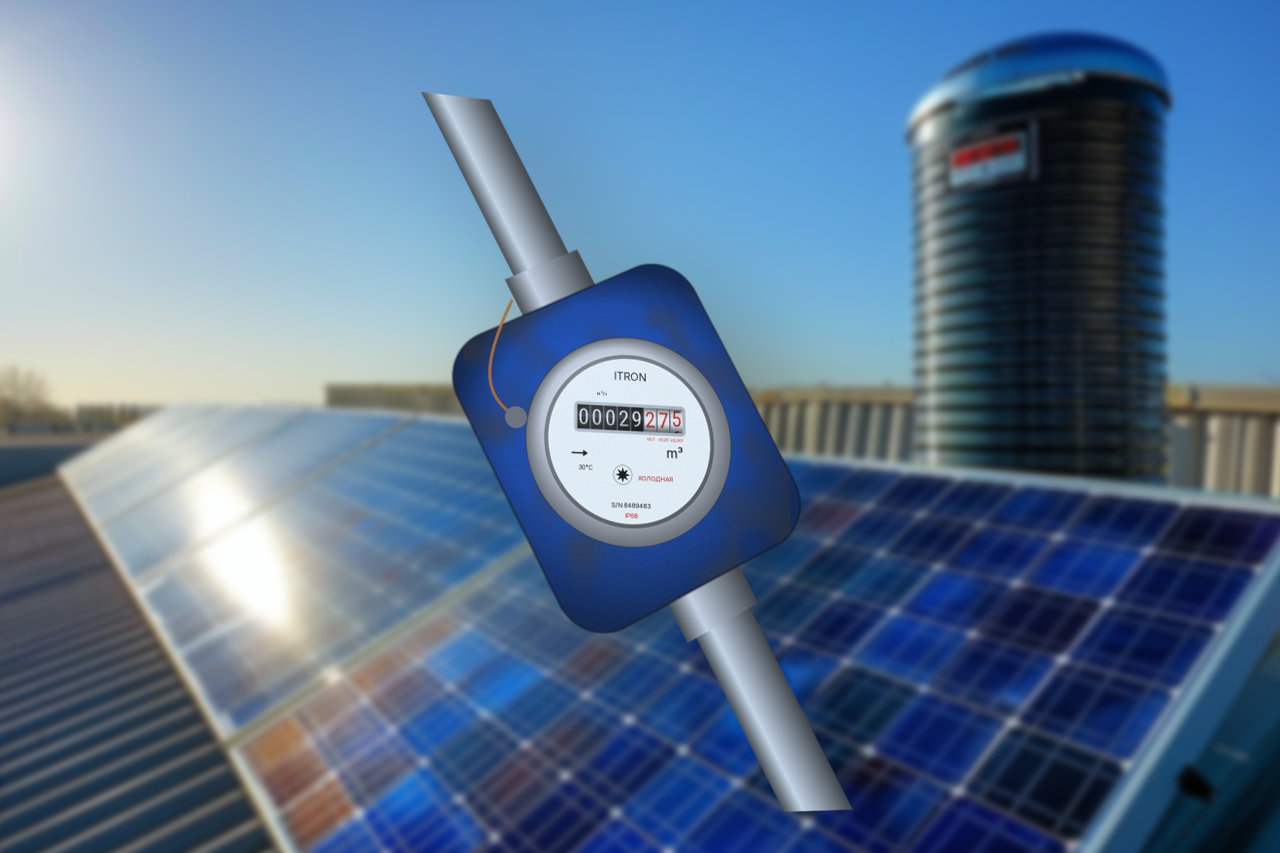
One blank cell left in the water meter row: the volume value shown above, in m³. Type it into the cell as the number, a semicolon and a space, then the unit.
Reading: 29.275; m³
